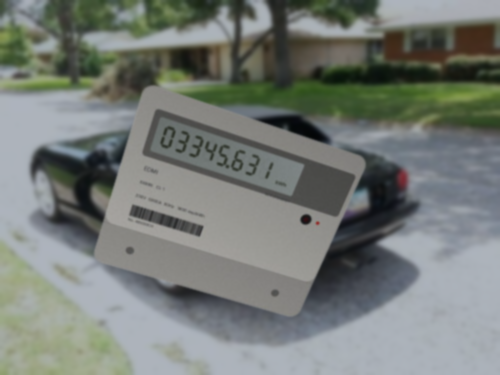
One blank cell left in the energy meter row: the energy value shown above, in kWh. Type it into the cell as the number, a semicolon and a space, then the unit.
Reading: 3345.631; kWh
